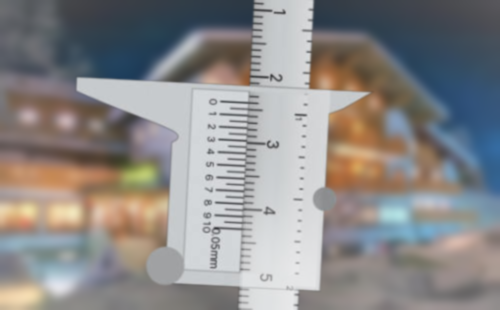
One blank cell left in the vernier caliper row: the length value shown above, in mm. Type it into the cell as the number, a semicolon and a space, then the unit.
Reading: 24.0; mm
